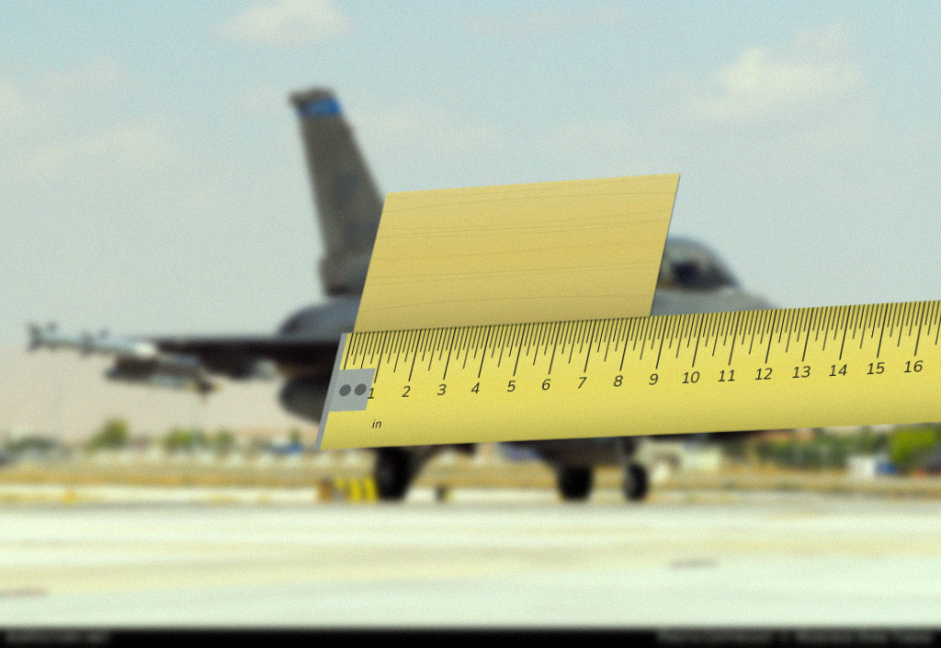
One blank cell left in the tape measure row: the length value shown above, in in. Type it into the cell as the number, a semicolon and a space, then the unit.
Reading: 8.5; in
